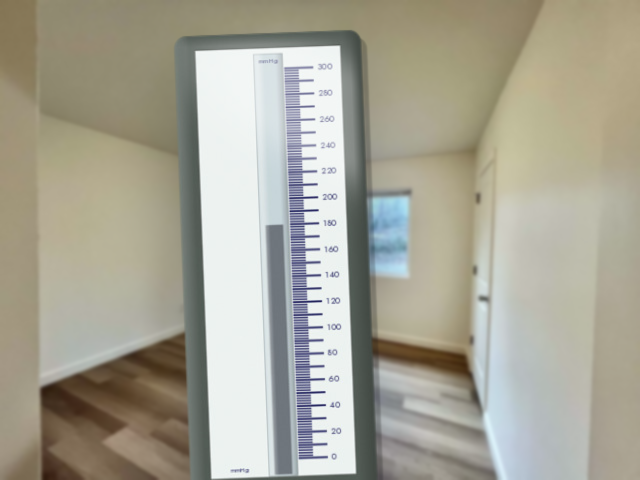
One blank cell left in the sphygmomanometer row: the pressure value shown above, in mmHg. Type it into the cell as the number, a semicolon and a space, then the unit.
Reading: 180; mmHg
